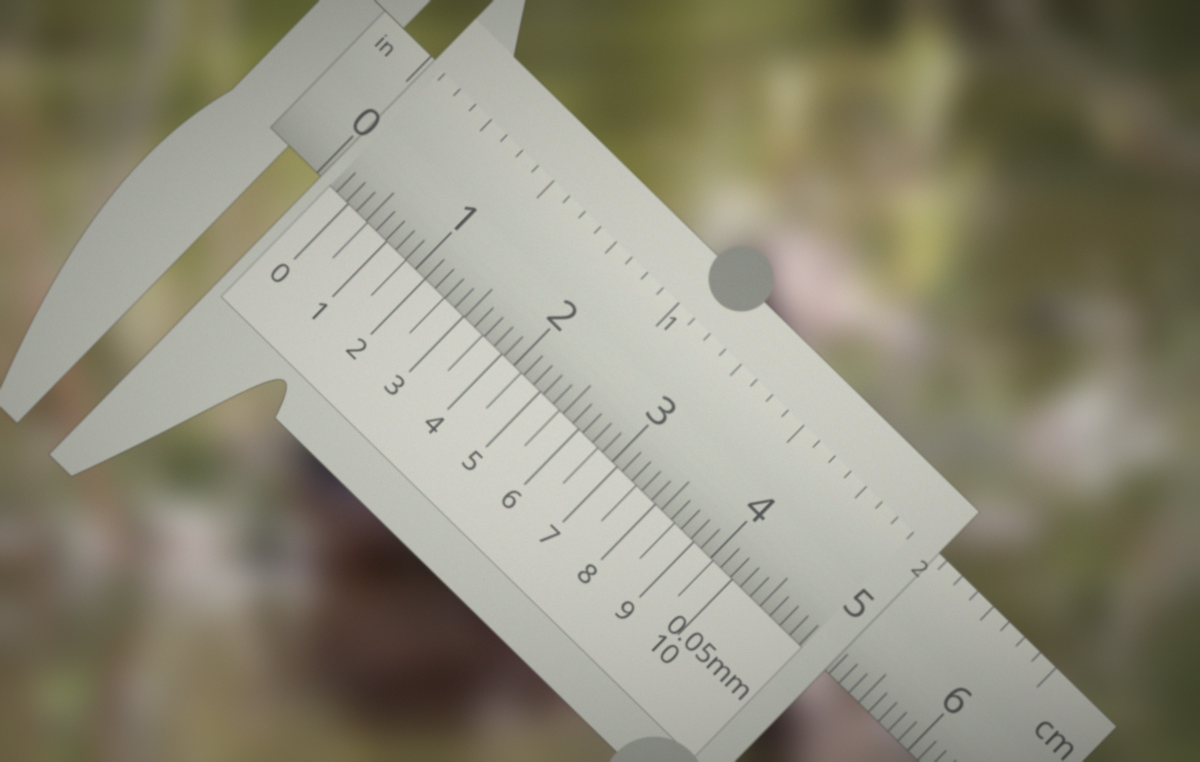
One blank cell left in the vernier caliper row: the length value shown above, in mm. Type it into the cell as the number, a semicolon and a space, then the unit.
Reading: 3.2; mm
